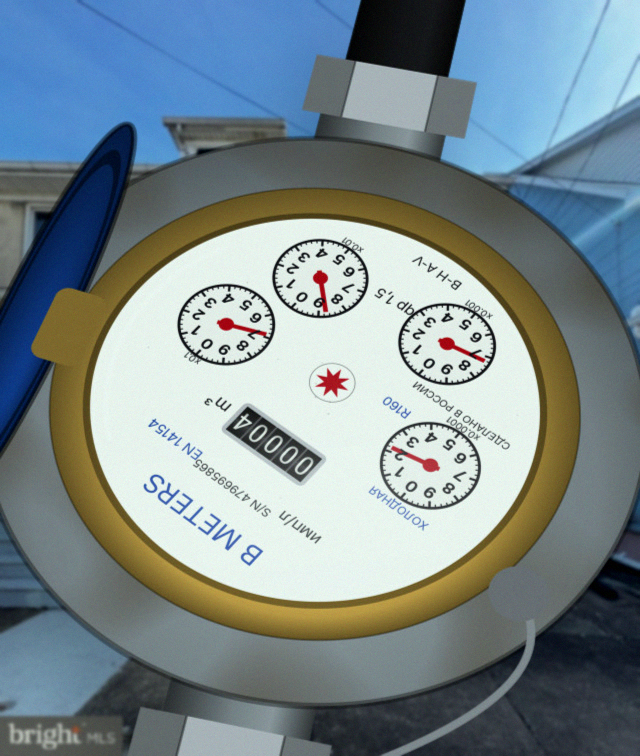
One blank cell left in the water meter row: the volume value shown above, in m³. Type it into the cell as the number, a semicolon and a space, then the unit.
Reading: 4.6872; m³
